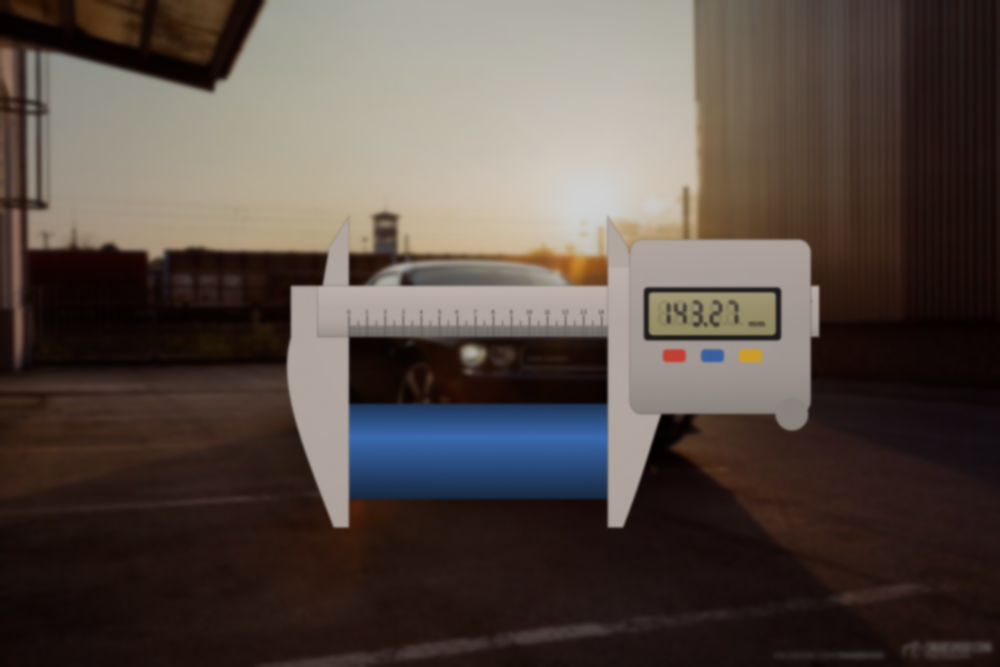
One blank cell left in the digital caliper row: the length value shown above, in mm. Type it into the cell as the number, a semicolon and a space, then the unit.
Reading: 143.27; mm
